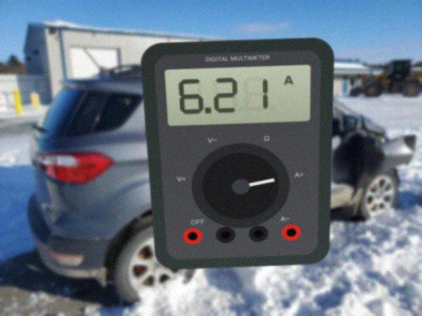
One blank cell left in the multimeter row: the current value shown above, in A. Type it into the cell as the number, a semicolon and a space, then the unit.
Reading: 6.21; A
